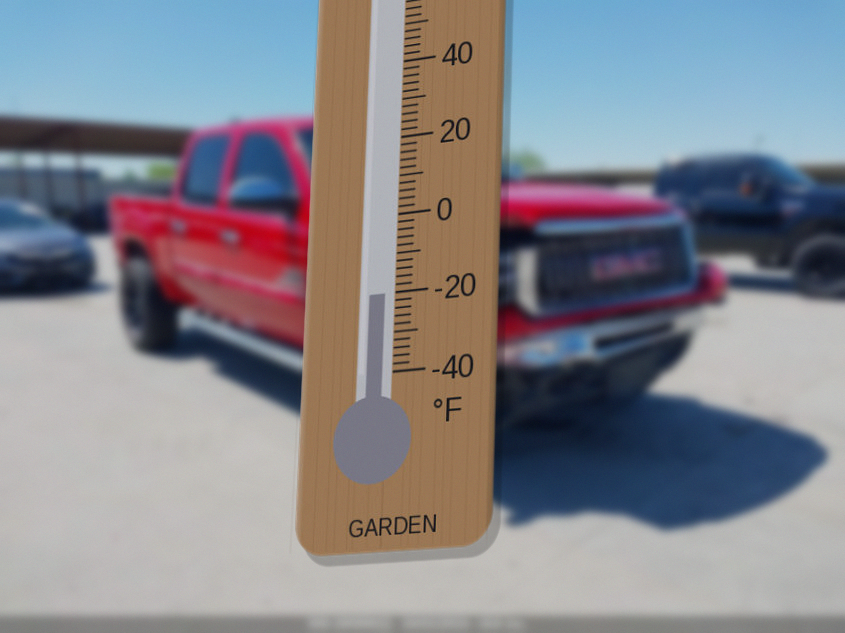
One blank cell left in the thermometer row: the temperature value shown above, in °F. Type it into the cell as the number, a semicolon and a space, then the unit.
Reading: -20; °F
